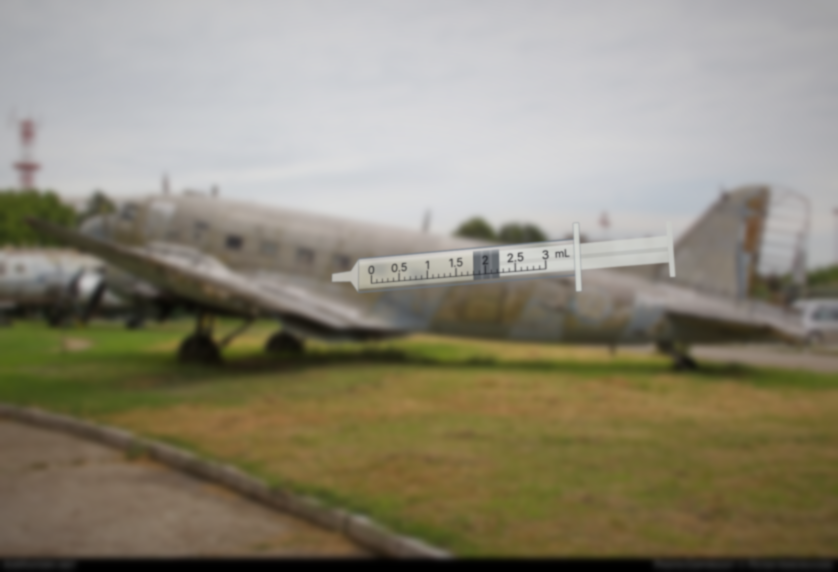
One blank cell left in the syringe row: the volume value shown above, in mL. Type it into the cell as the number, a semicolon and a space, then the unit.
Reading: 1.8; mL
